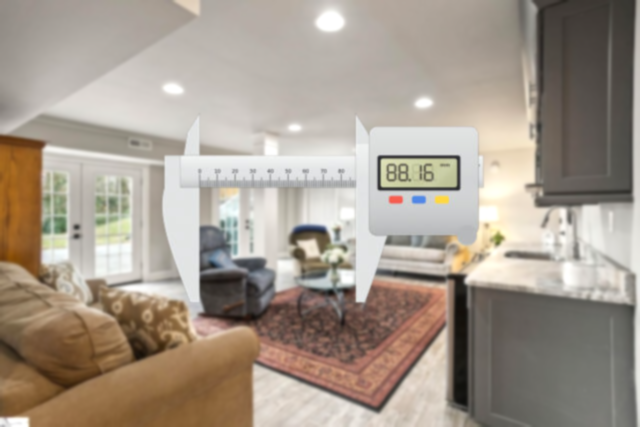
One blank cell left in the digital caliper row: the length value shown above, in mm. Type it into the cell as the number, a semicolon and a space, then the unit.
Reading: 88.16; mm
